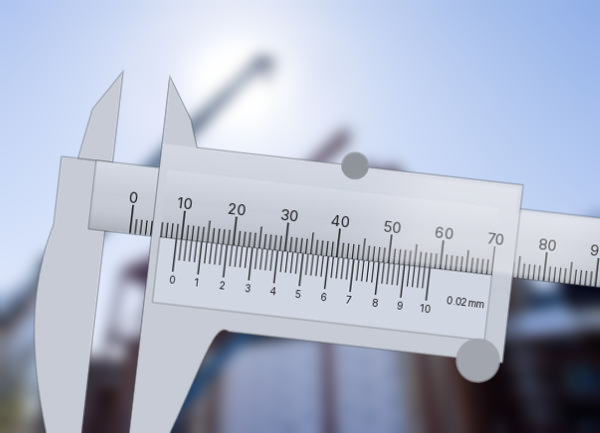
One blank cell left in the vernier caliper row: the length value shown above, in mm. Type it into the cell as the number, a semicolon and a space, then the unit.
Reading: 9.0; mm
